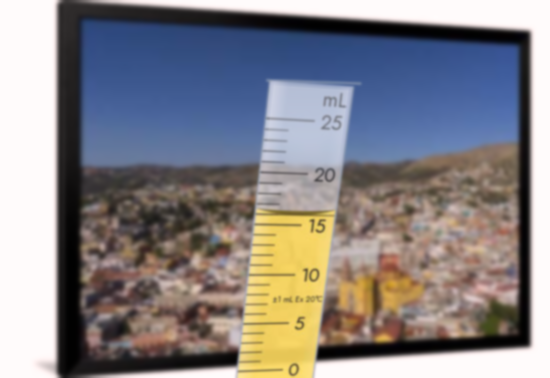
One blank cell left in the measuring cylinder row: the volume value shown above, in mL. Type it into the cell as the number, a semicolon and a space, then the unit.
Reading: 16; mL
